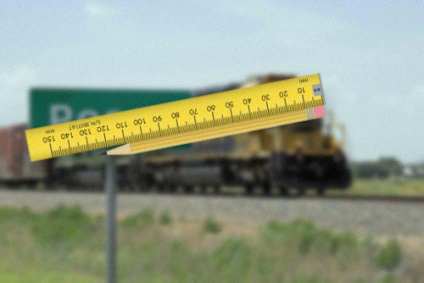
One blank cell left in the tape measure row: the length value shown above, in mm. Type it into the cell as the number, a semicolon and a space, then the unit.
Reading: 125; mm
